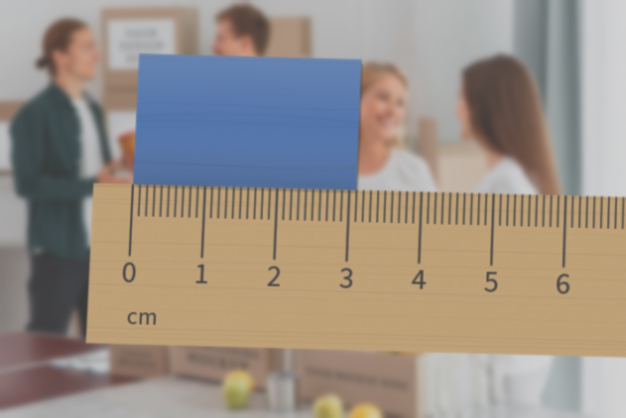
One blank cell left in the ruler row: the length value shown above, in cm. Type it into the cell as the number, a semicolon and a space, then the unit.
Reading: 3.1; cm
